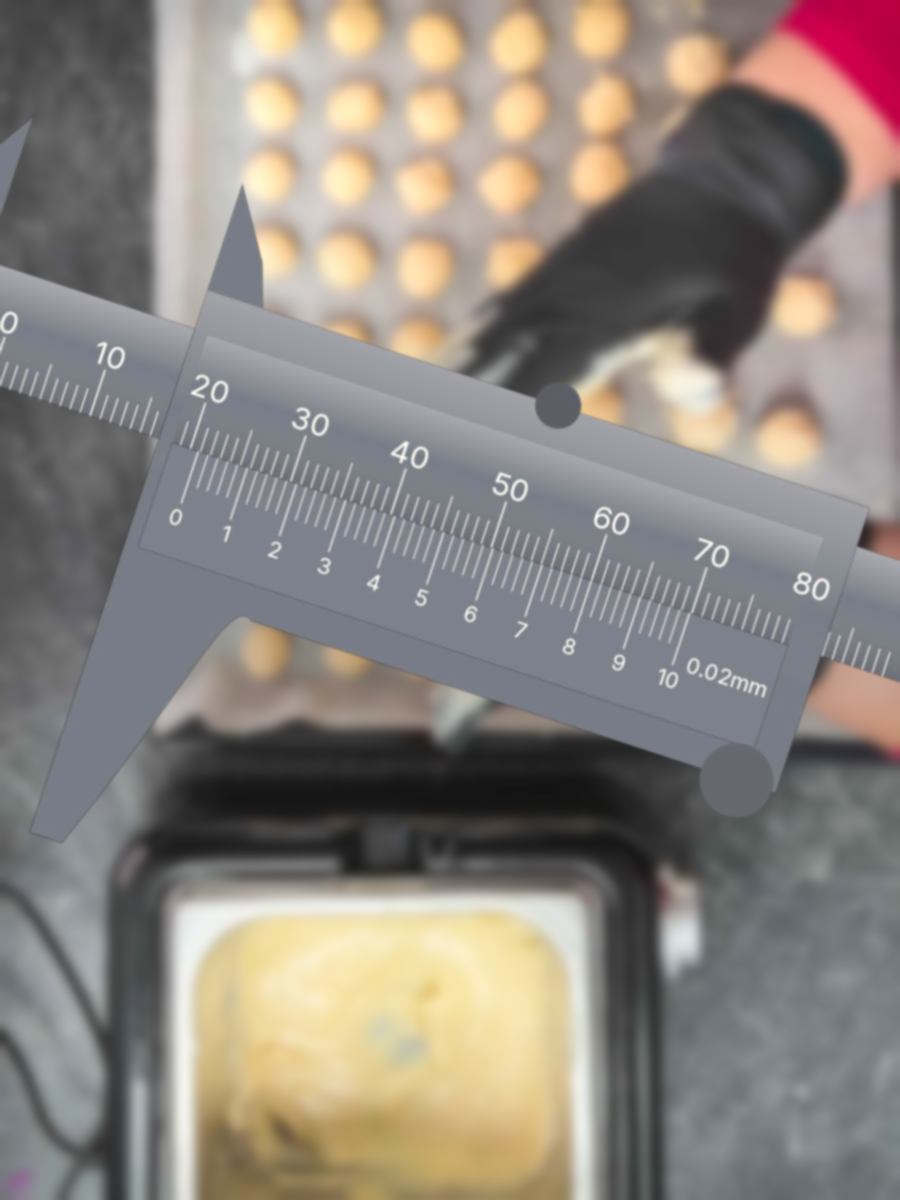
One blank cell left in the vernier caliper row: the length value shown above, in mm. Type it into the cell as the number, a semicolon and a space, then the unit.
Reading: 20.8; mm
